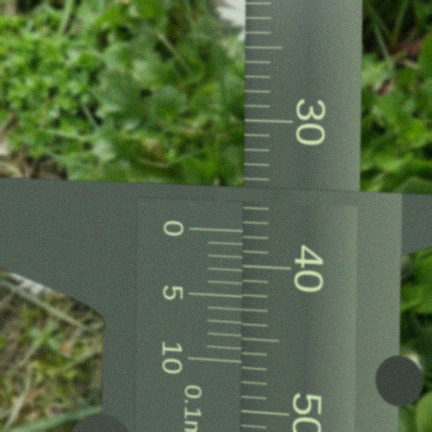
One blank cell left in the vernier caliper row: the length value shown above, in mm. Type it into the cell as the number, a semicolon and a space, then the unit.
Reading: 37.6; mm
